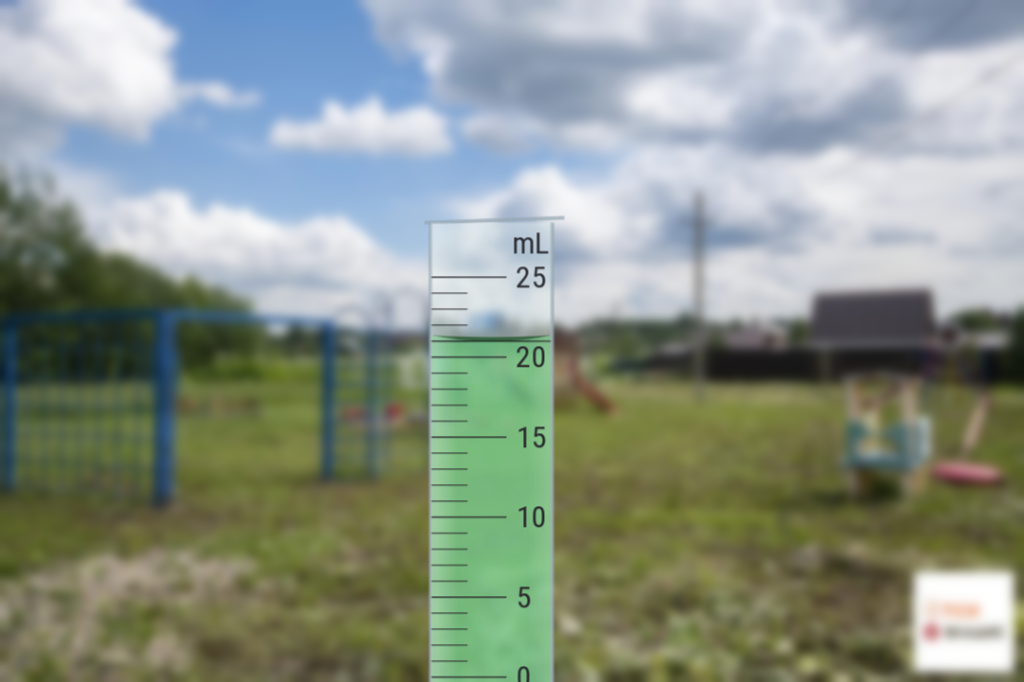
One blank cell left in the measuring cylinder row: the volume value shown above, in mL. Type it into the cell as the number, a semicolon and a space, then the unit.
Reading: 21; mL
